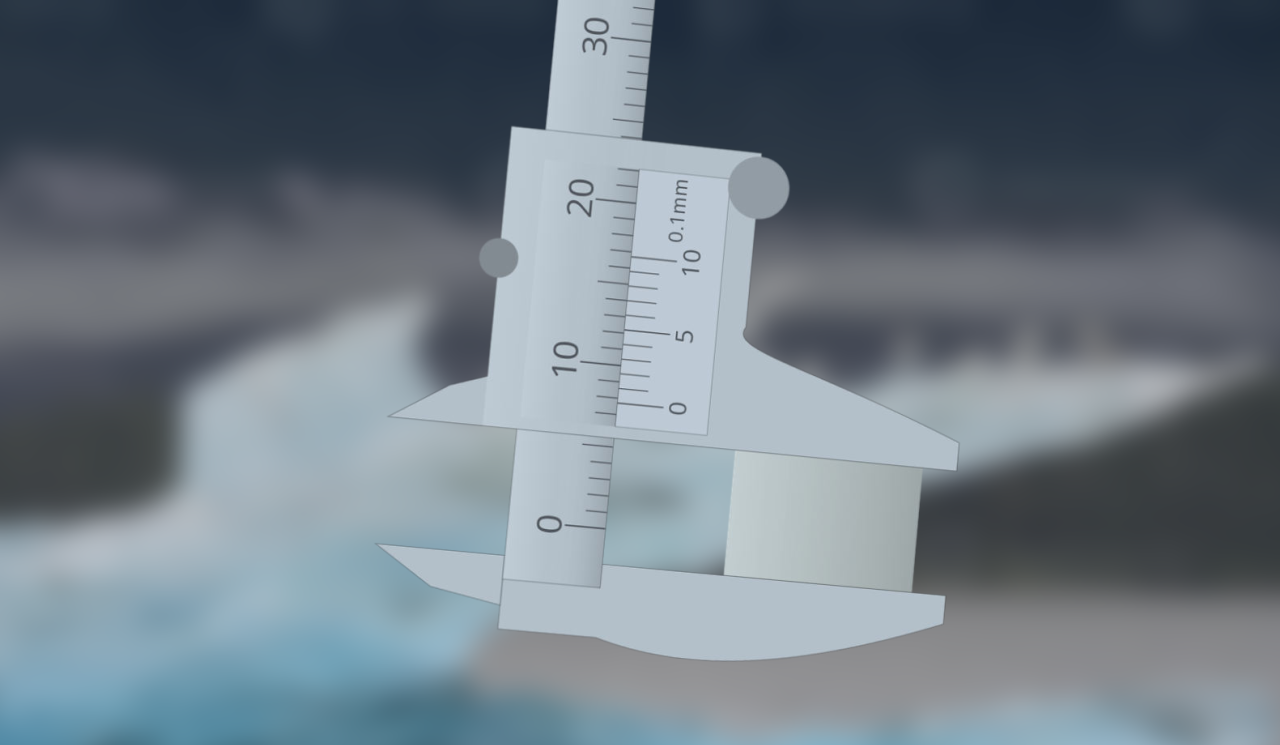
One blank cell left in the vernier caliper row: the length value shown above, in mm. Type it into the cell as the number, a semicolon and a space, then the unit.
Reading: 7.7; mm
